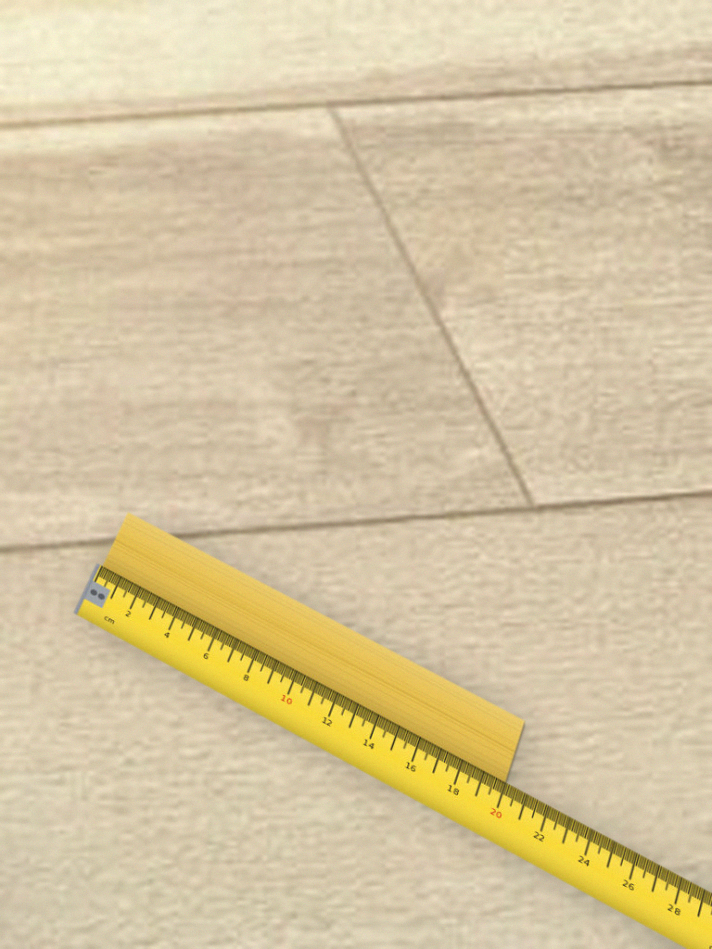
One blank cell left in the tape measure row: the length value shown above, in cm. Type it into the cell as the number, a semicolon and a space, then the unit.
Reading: 20; cm
